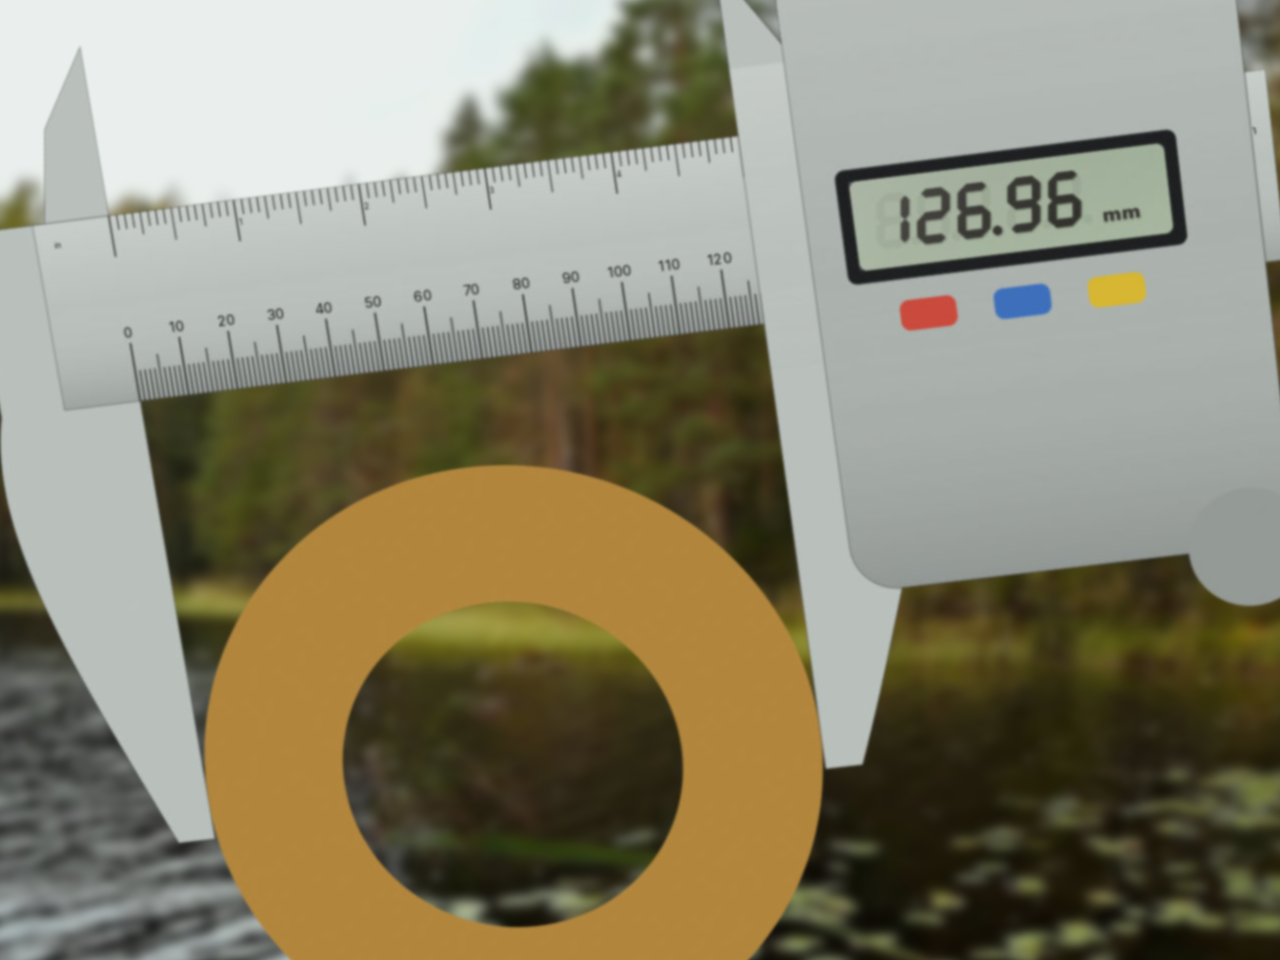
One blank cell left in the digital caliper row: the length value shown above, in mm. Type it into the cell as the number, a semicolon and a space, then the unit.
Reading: 126.96; mm
